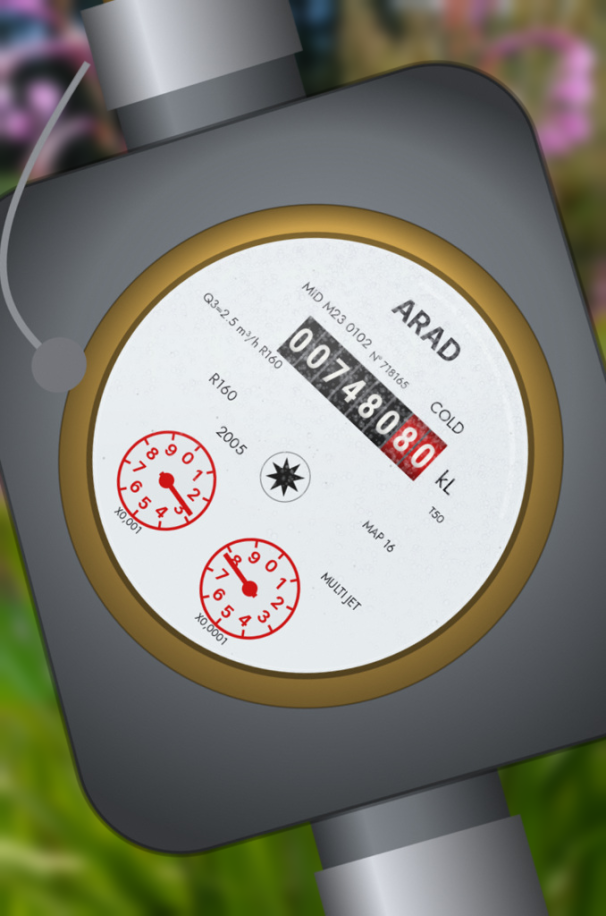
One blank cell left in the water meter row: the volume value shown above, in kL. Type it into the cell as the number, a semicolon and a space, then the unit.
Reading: 7480.8027; kL
